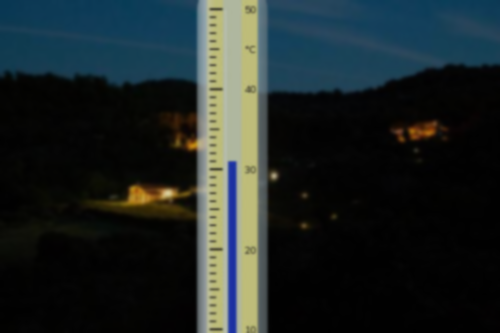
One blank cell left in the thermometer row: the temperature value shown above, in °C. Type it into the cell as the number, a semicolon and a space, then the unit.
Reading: 31; °C
